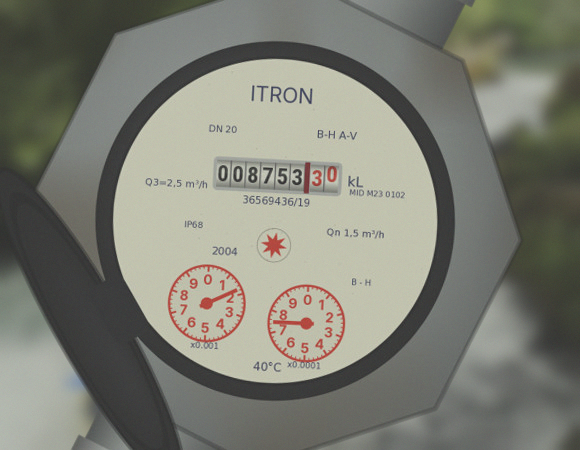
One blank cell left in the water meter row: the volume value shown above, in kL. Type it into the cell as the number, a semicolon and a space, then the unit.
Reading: 8753.3017; kL
